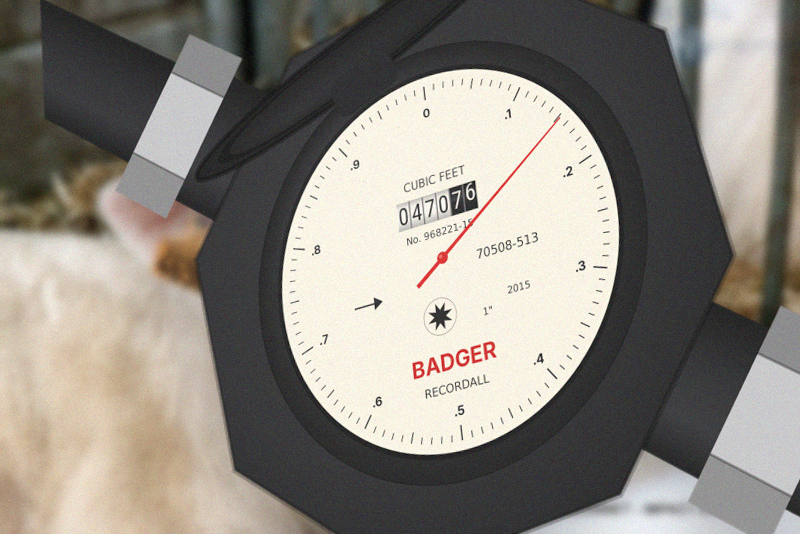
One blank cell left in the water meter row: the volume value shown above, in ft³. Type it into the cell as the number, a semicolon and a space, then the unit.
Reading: 47076.15; ft³
